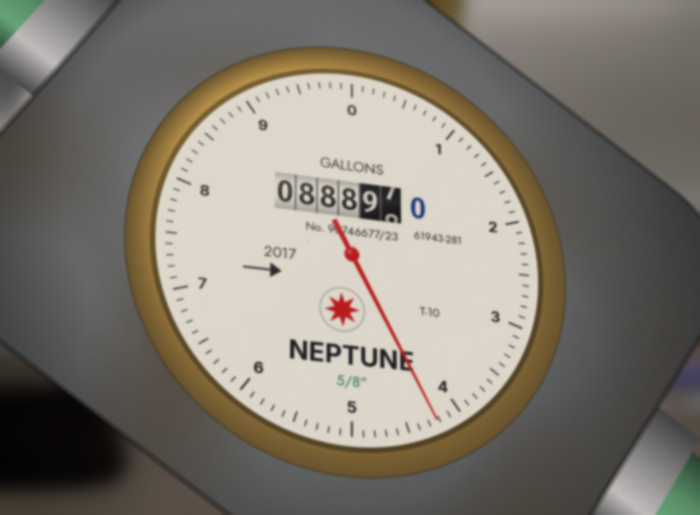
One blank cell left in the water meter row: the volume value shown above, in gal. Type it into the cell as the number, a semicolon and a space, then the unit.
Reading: 888974.2; gal
